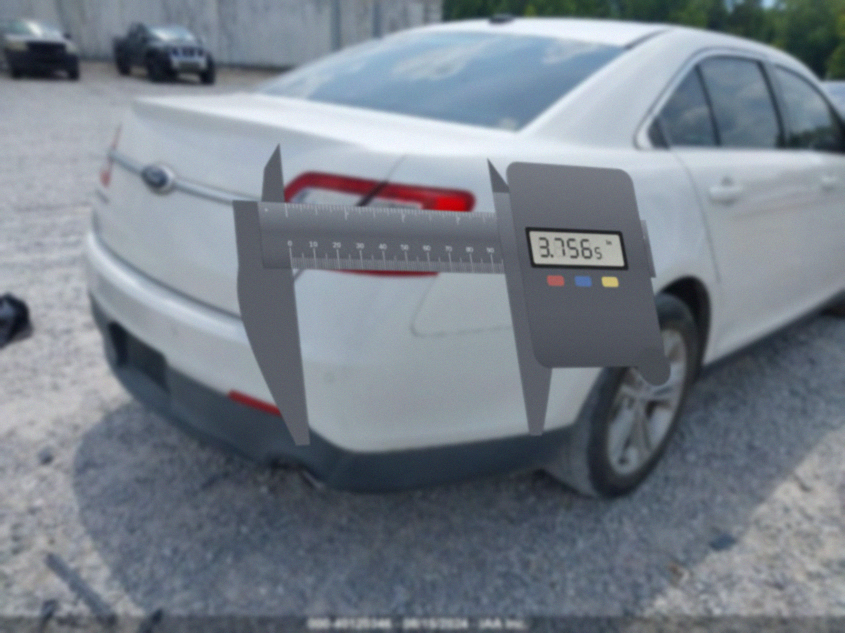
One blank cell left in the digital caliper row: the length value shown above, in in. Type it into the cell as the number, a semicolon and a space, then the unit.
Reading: 3.7565; in
